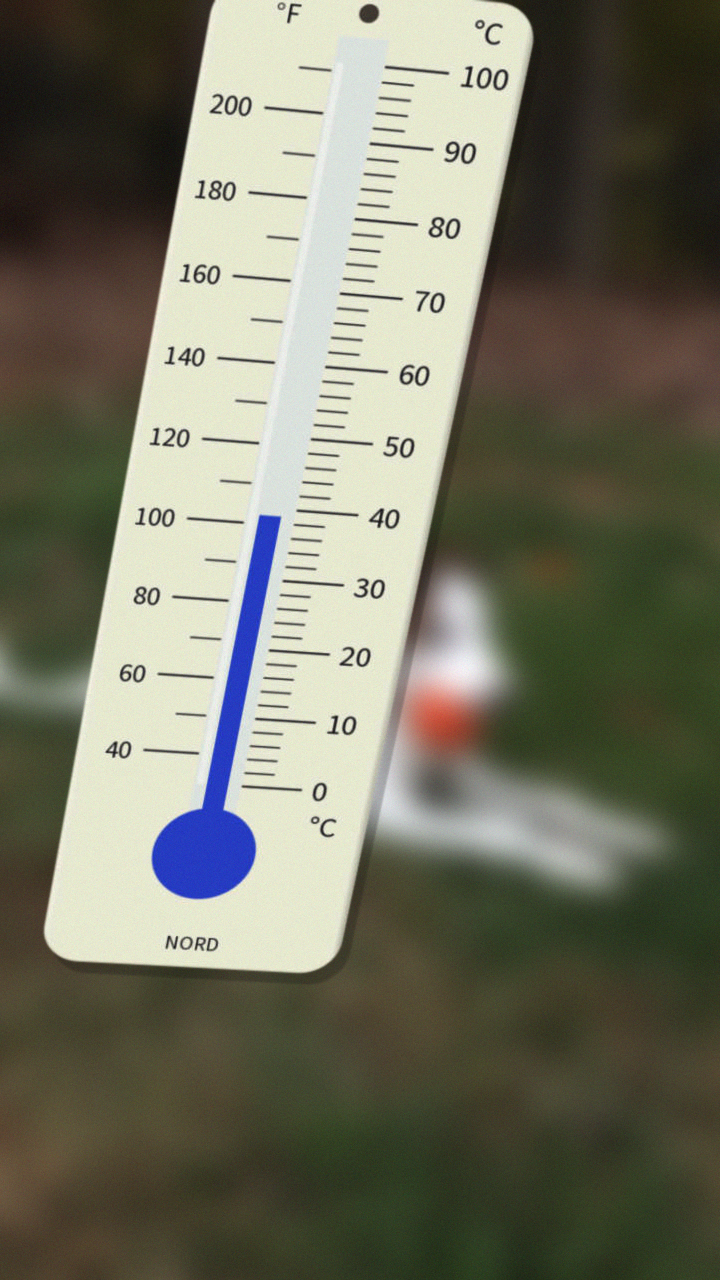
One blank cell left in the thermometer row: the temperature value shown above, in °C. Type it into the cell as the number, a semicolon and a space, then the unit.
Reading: 39; °C
